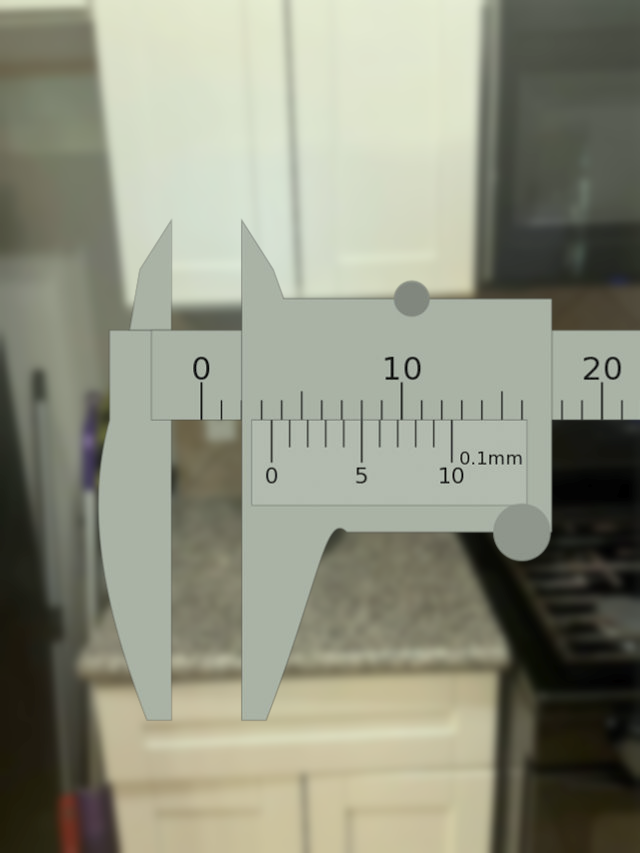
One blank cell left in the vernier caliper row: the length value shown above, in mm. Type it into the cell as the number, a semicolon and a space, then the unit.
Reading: 3.5; mm
